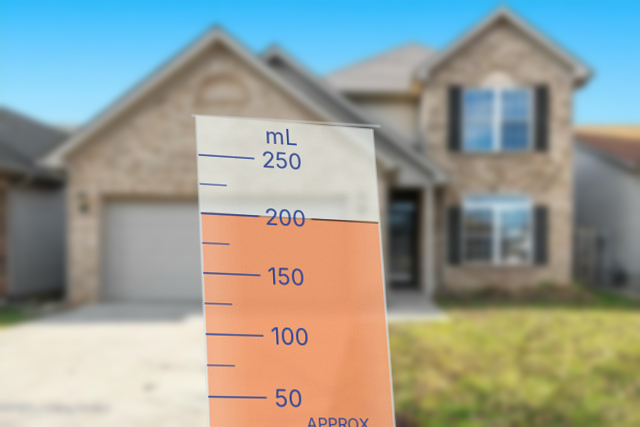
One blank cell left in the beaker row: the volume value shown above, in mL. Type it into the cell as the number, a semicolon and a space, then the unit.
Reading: 200; mL
